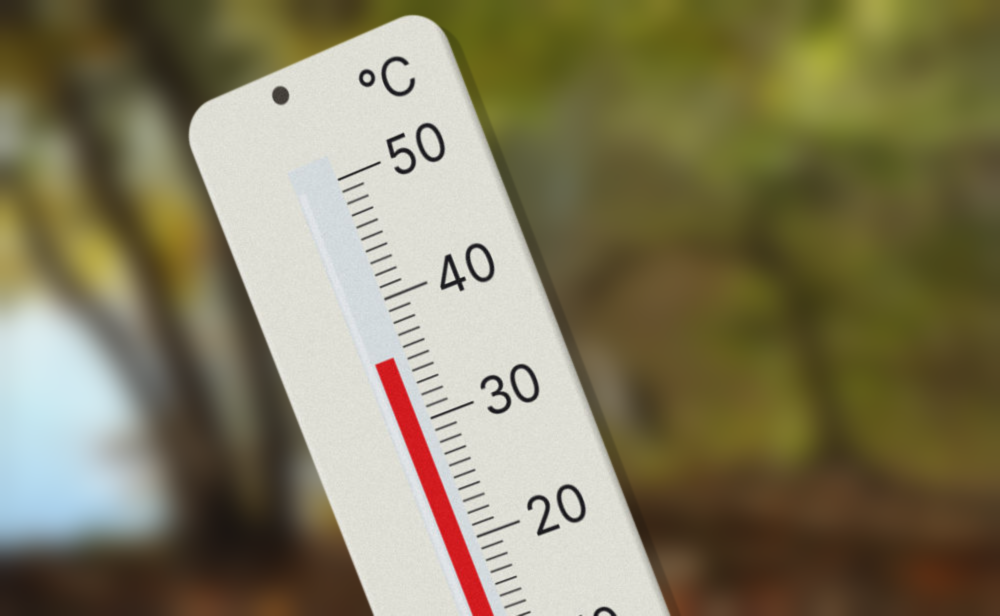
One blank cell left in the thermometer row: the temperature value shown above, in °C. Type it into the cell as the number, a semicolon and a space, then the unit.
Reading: 35.5; °C
